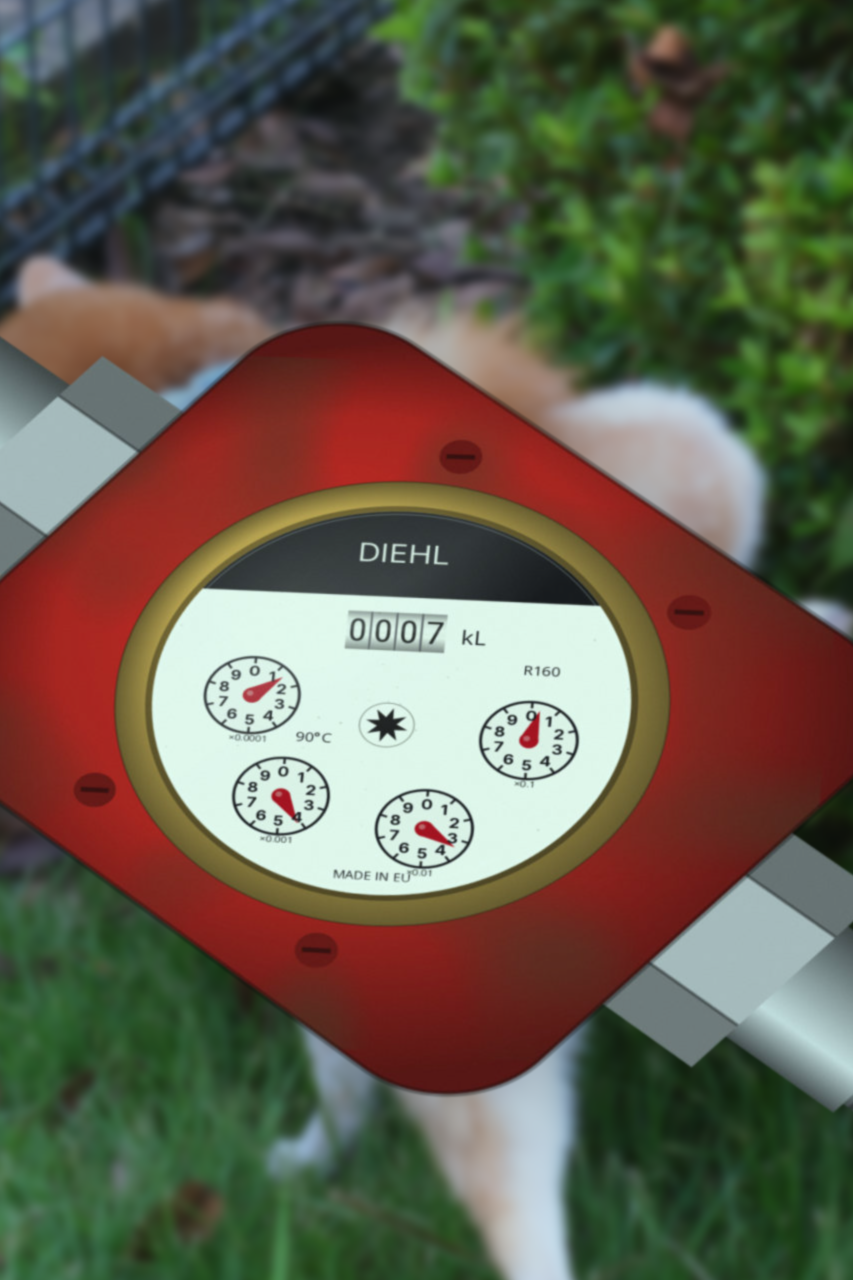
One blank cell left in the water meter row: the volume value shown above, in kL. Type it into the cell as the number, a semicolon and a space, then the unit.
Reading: 7.0341; kL
